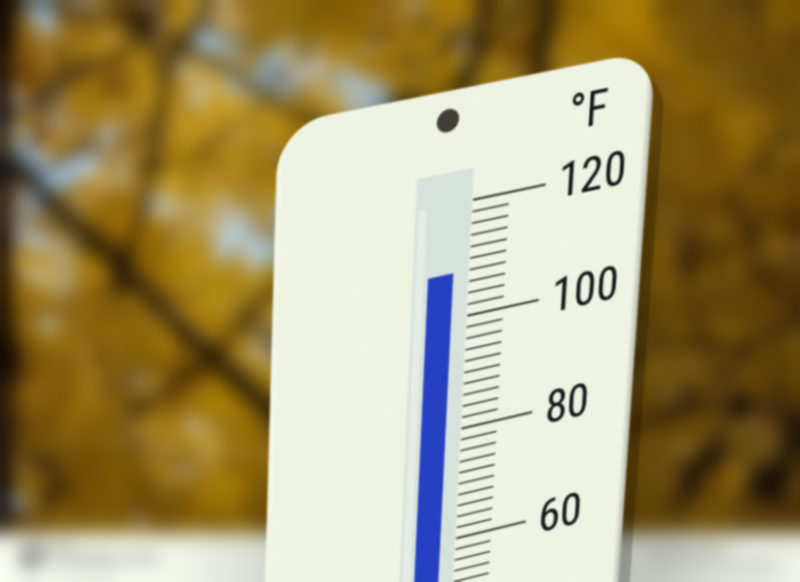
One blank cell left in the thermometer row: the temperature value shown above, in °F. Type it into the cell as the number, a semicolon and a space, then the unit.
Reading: 108; °F
